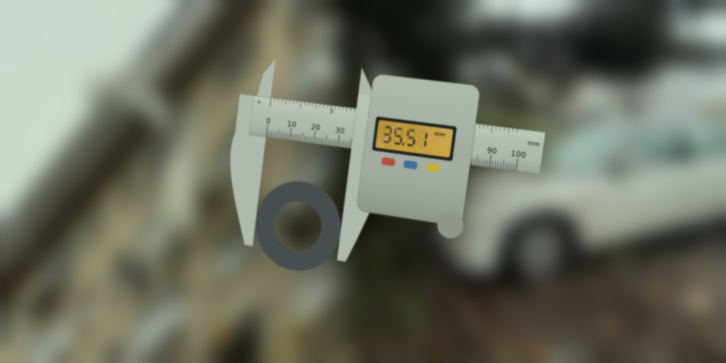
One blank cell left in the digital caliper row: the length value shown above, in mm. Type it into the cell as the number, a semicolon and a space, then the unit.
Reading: 35.51; mm
